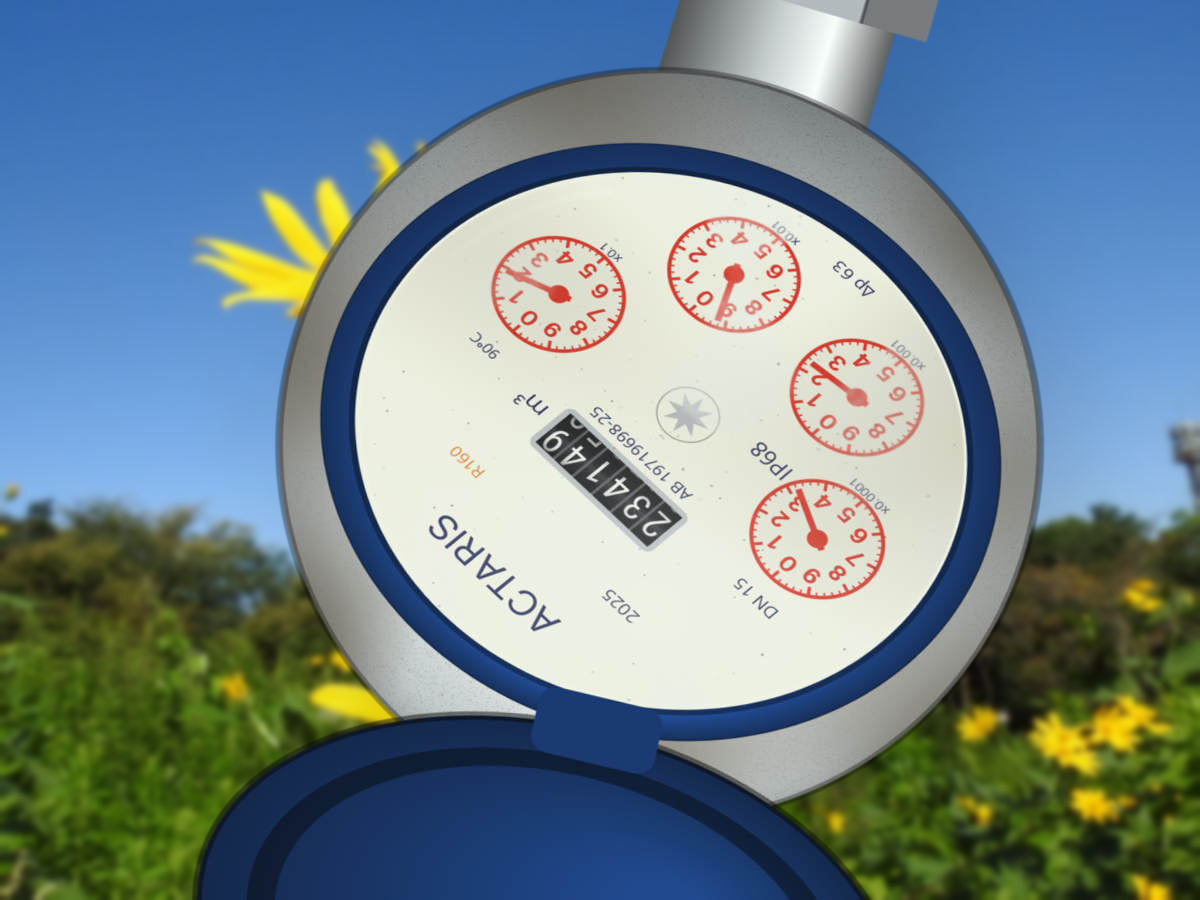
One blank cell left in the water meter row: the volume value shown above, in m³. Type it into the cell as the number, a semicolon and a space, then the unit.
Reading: 234149.1923; m³
